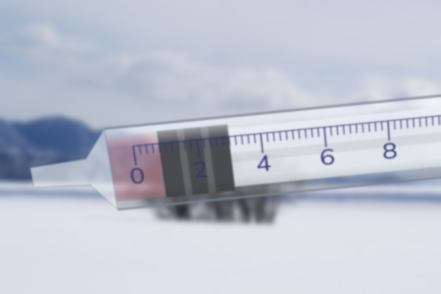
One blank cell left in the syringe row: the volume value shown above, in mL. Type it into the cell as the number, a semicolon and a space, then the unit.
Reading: 0.8; mL
